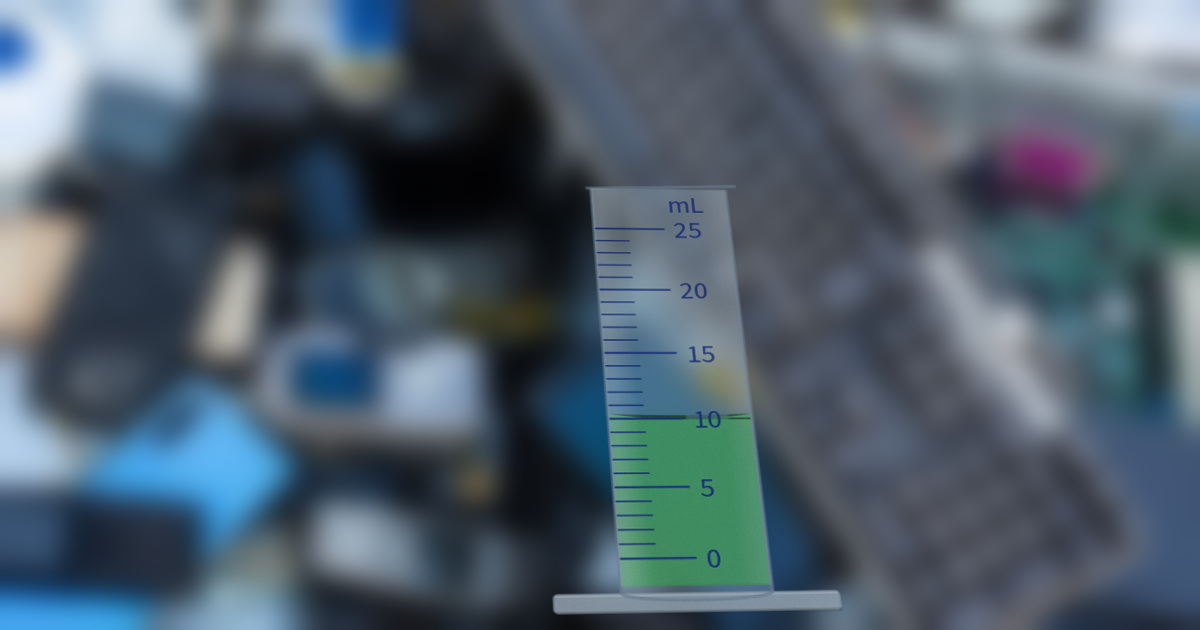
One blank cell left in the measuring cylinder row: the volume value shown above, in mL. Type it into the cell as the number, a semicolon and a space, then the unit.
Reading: 10; mL
